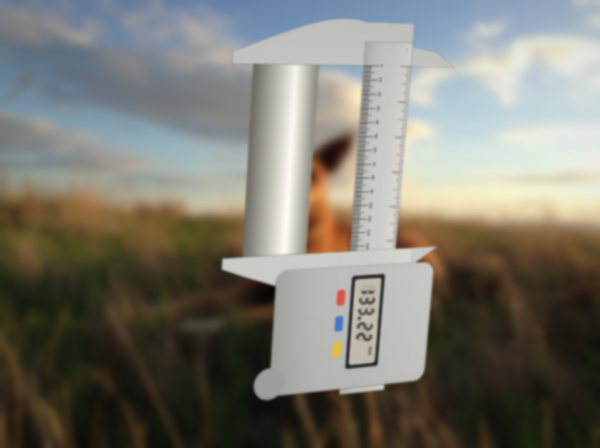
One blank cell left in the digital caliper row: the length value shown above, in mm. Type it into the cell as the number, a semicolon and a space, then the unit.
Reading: 133.22; mm
